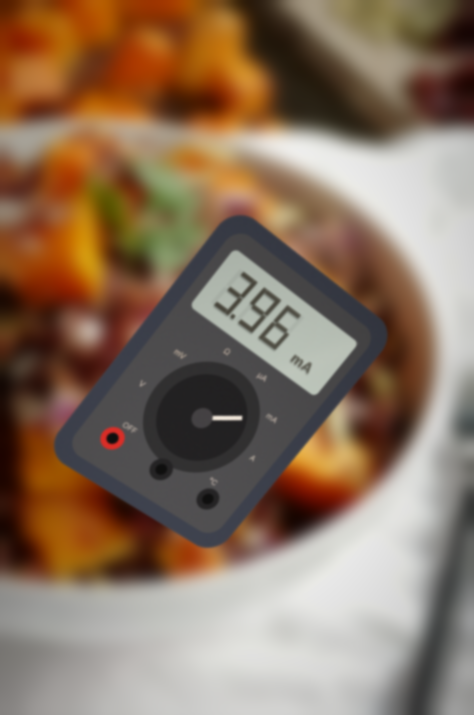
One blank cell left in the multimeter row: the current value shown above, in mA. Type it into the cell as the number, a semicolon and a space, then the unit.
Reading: 3.96; mA
